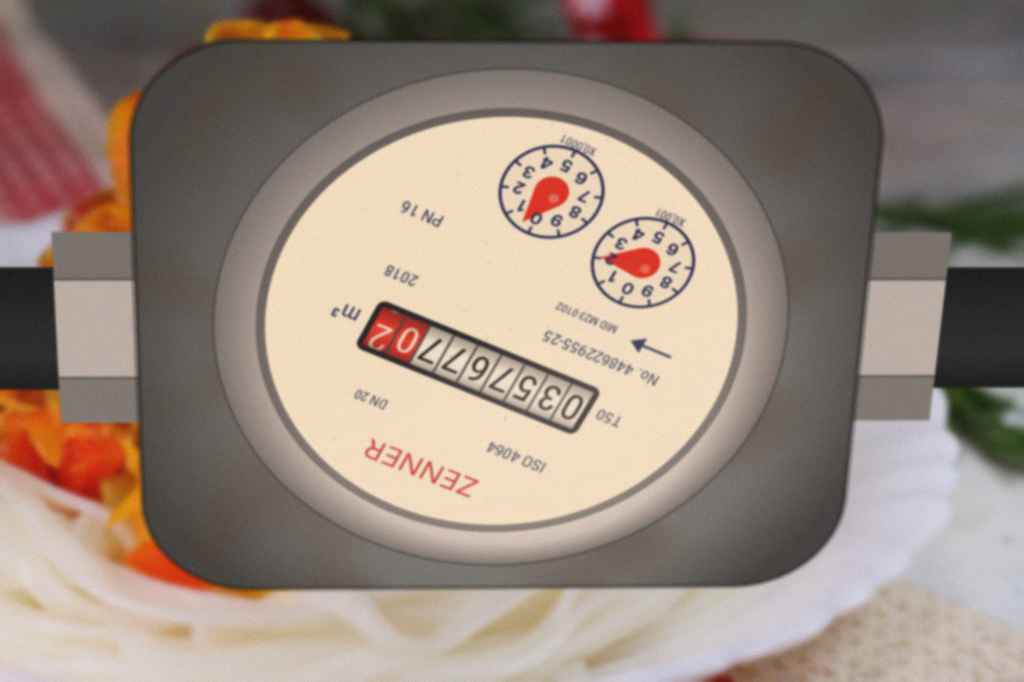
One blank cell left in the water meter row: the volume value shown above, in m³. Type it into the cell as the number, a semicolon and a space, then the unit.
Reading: 357677.0220; m³
